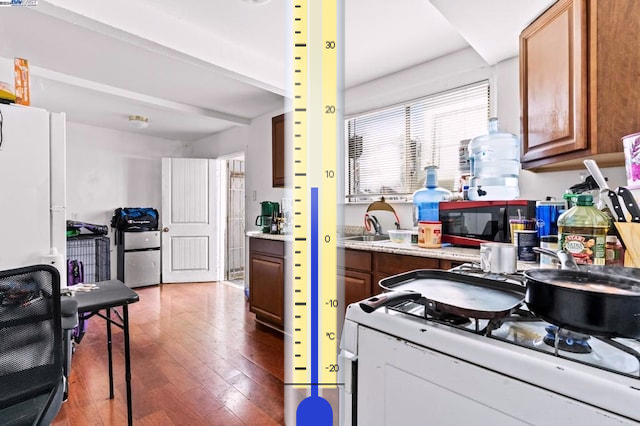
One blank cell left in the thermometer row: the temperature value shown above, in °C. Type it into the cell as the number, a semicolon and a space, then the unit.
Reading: 8; °C
